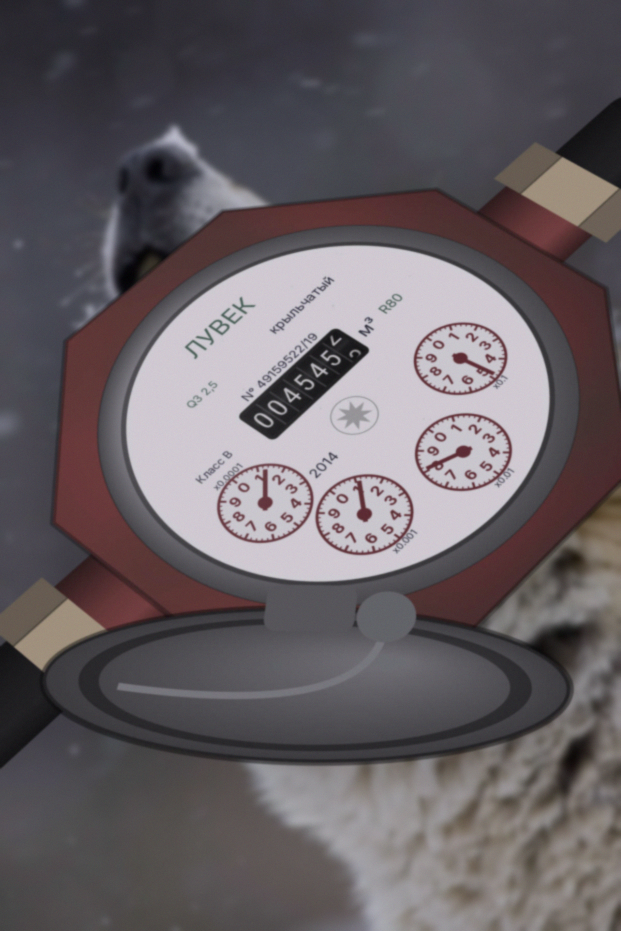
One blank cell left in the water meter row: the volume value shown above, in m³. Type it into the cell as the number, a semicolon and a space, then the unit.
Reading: 45452.4811; m³
